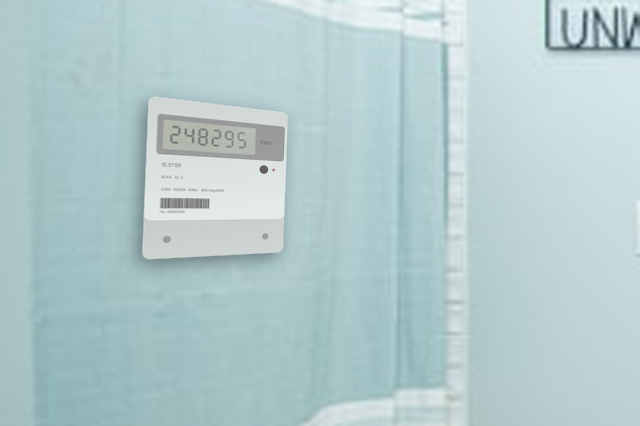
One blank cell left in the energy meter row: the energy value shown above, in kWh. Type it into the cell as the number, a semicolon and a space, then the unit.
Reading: 248295; kWh
